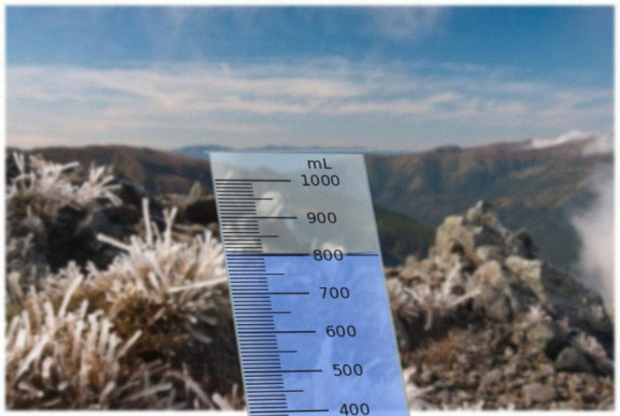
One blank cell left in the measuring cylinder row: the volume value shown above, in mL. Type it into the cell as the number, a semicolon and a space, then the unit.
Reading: 800; mL
